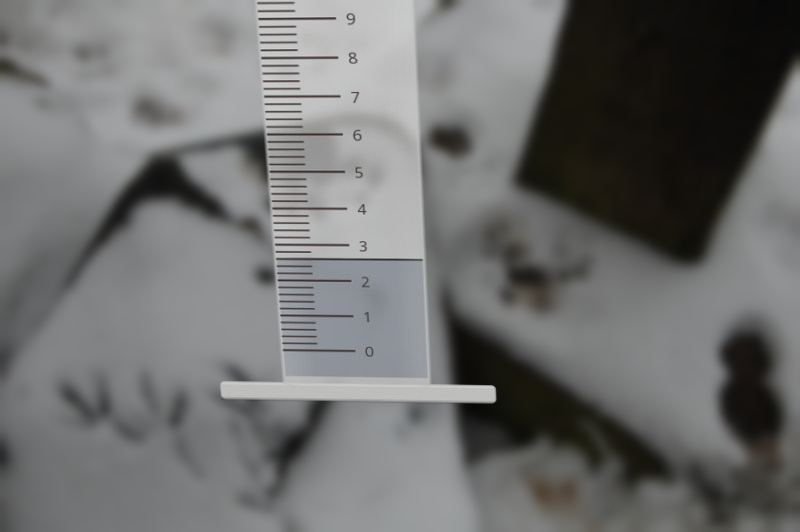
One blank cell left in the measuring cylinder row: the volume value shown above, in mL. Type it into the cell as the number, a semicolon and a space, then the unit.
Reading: 2.6; mL
